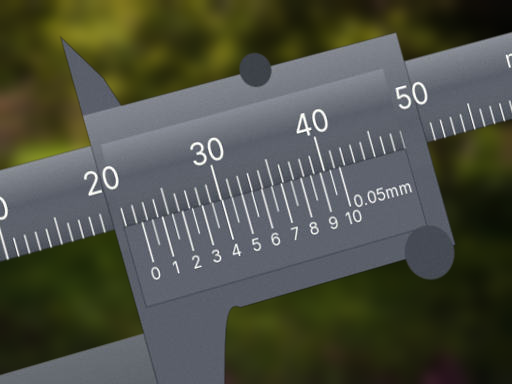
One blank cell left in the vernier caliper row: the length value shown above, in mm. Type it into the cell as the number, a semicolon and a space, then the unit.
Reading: 22.5; mm
